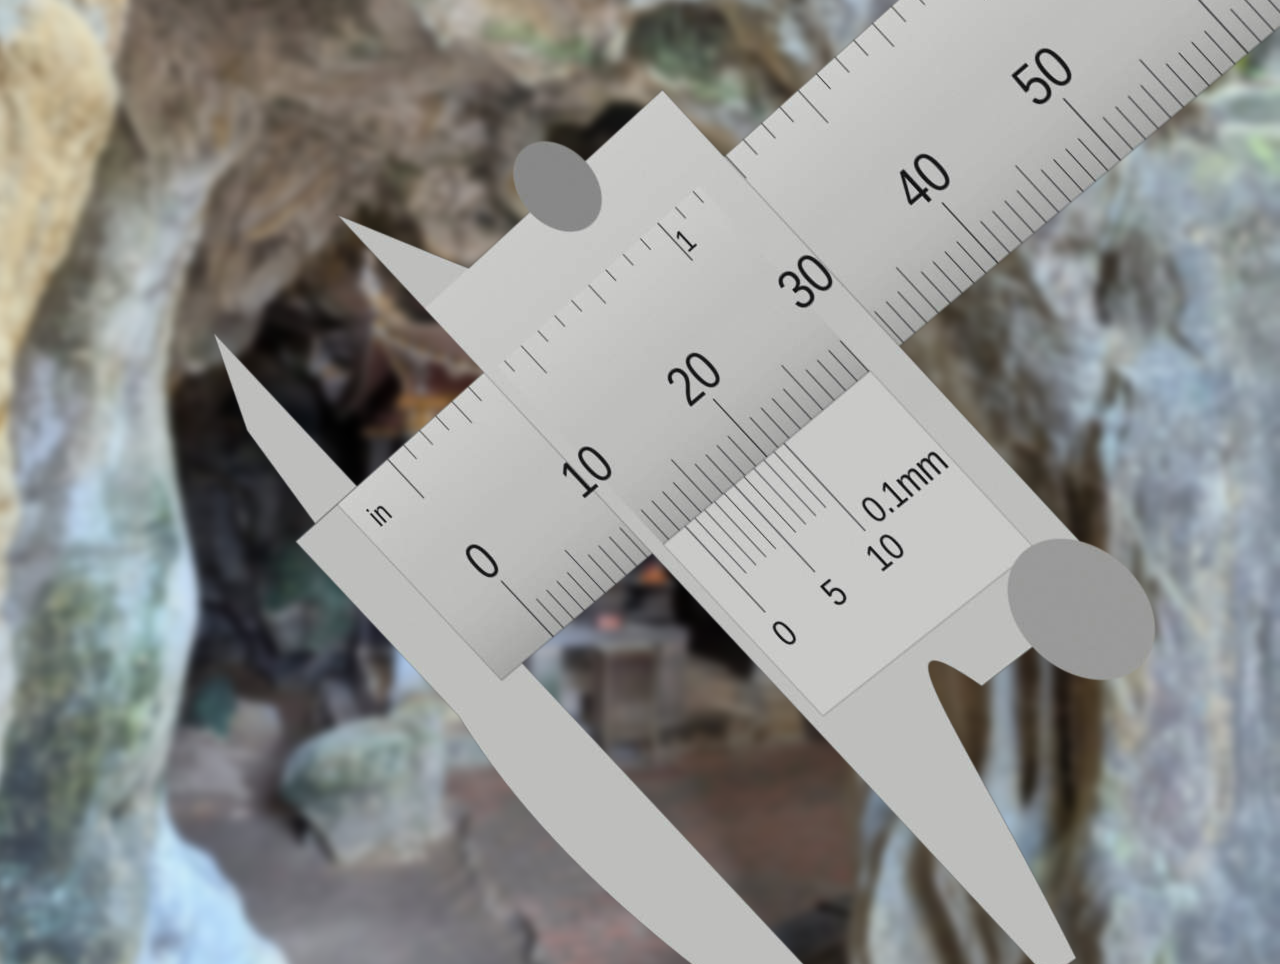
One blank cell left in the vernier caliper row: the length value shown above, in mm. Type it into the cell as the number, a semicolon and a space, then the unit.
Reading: 12.5; mm
